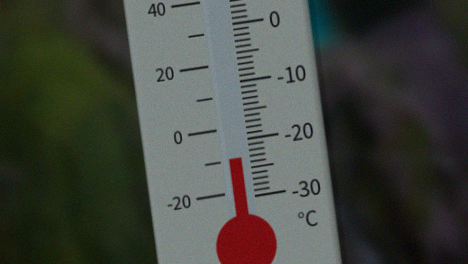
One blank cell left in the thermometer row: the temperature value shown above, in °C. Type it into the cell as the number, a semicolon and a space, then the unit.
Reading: -23; °C
